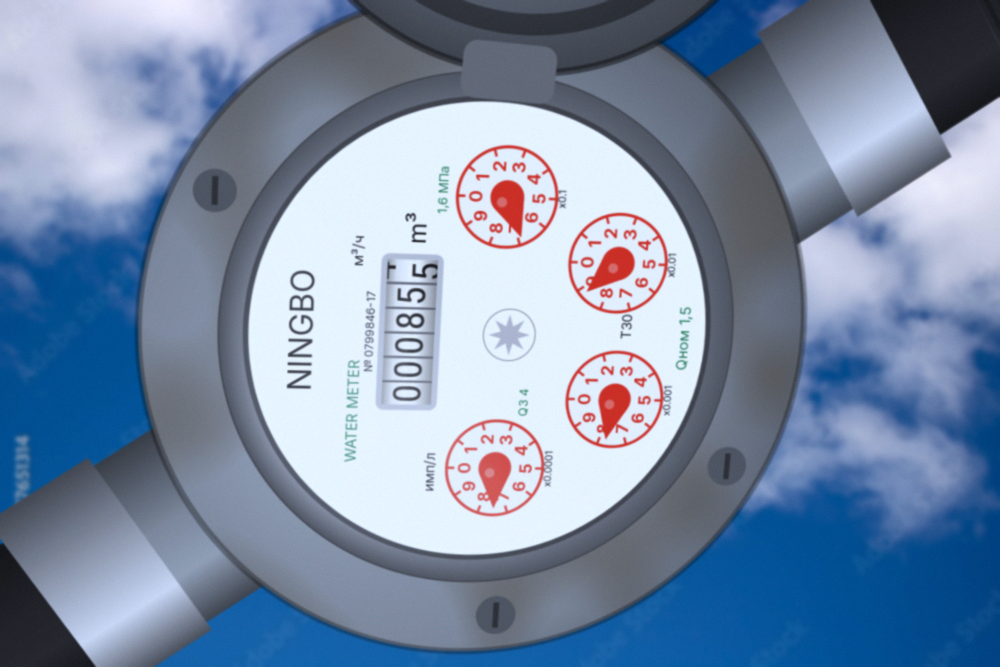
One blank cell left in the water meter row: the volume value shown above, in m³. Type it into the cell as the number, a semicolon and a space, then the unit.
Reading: 854.6877; m³
